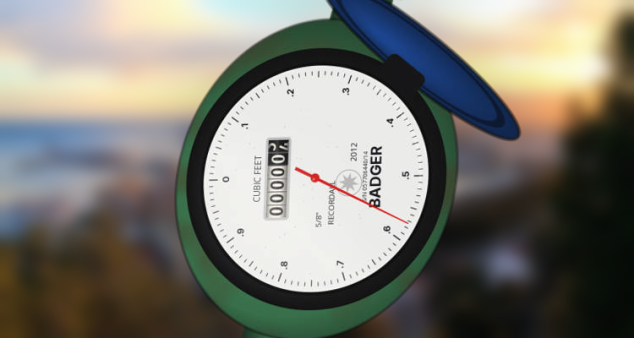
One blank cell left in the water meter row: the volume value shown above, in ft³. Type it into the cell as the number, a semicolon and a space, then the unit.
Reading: 3.57; ft³
